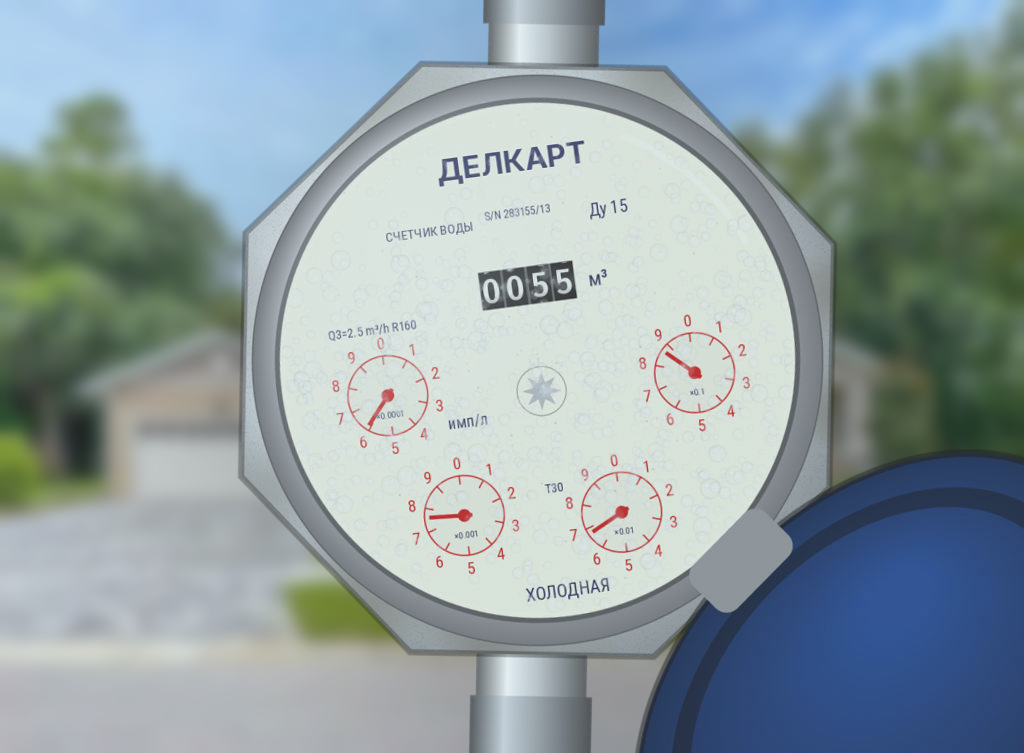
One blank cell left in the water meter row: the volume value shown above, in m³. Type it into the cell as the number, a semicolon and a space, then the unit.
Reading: 55.8676; m³
